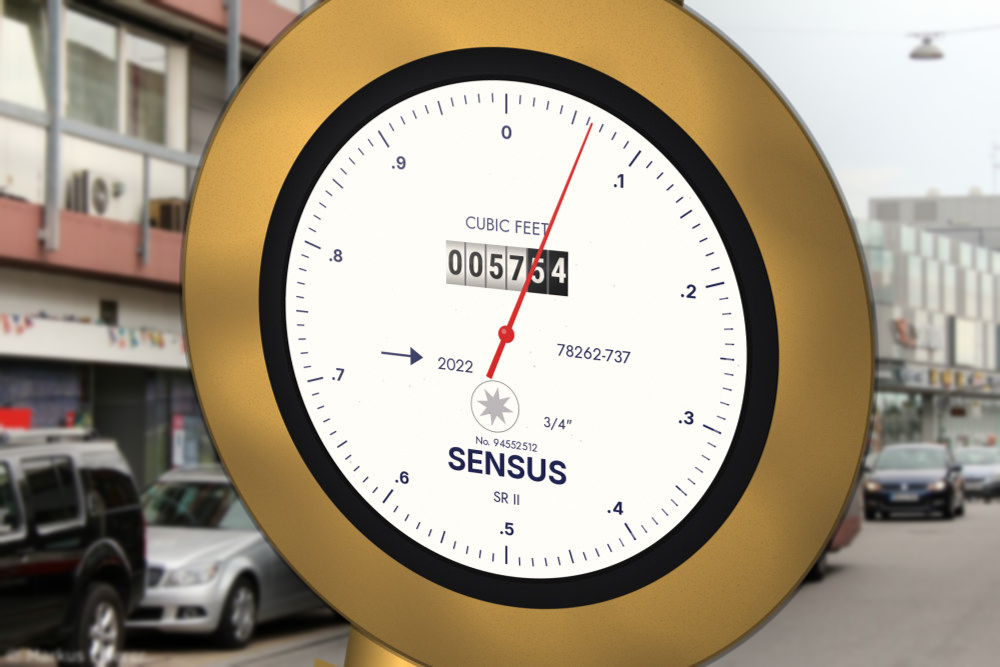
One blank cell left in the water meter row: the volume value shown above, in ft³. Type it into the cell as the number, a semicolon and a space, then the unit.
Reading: 5754.06; ft³
